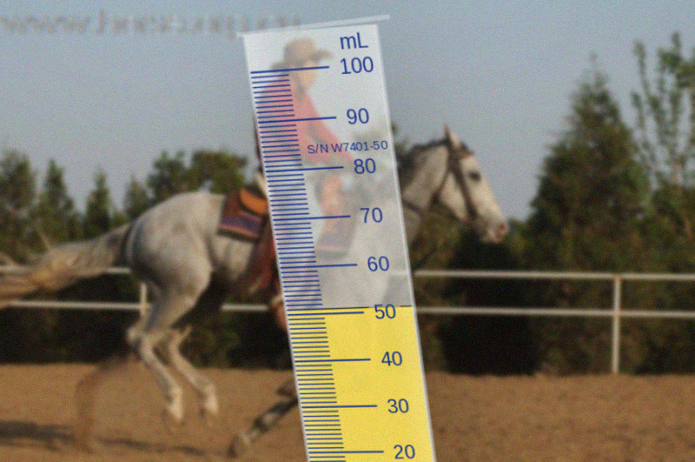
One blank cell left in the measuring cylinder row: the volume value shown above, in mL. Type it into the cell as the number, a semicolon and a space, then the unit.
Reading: 51; mL
